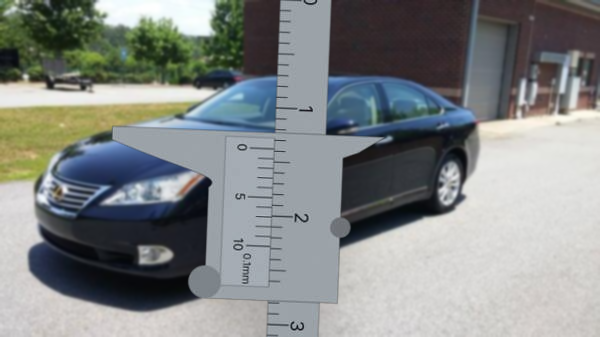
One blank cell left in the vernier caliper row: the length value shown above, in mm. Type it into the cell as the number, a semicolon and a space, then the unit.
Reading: 13.8; mm
